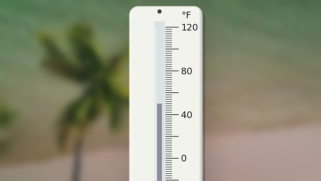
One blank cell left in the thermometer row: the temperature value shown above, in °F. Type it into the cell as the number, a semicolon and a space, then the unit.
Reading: 50; °F
